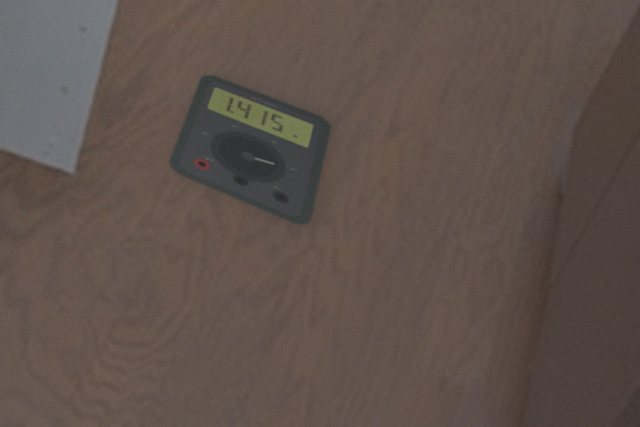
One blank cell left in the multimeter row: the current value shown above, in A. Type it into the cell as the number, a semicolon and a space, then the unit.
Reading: 1.415; A
